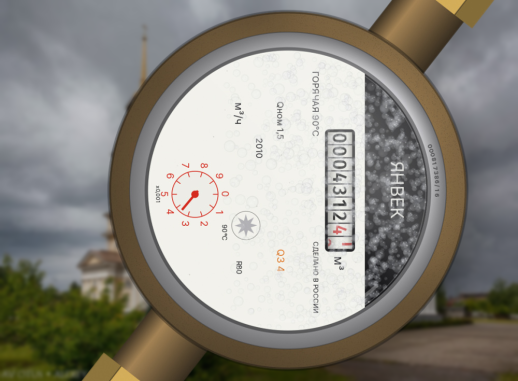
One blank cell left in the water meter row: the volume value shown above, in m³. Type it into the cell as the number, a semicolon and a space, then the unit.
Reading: 4312.413; m³
